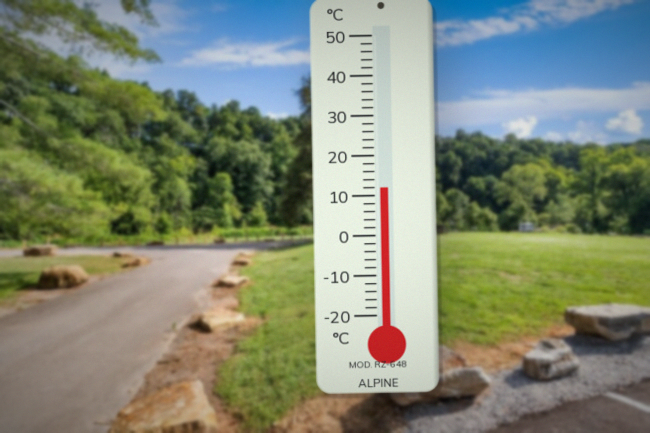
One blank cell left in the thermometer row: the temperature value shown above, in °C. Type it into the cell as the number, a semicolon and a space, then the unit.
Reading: 12; °C
